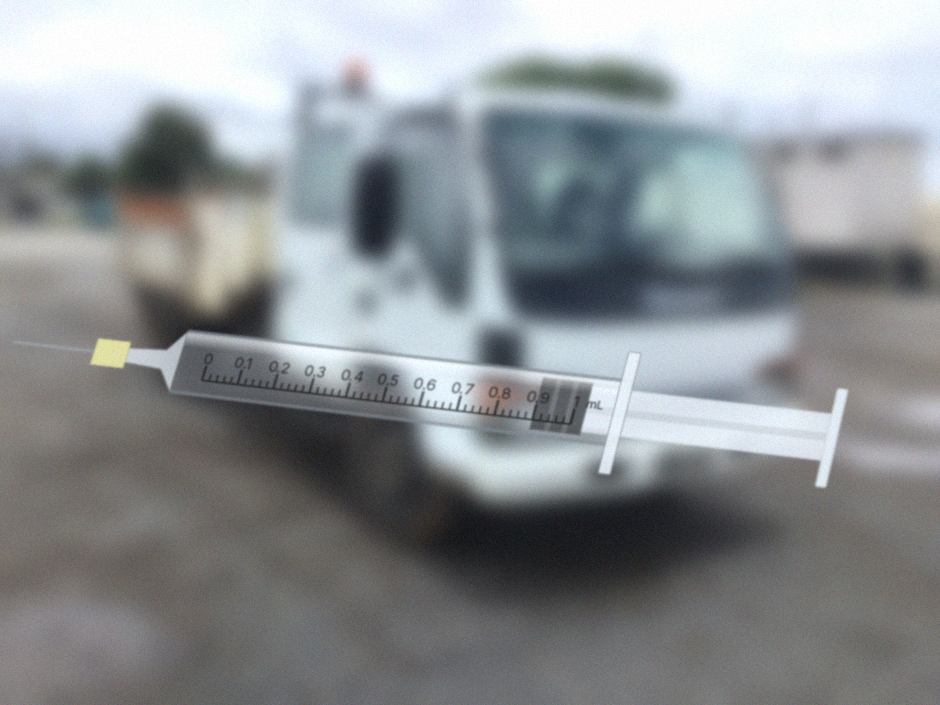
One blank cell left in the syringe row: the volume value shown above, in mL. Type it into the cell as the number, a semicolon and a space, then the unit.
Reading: 0.9; mL
